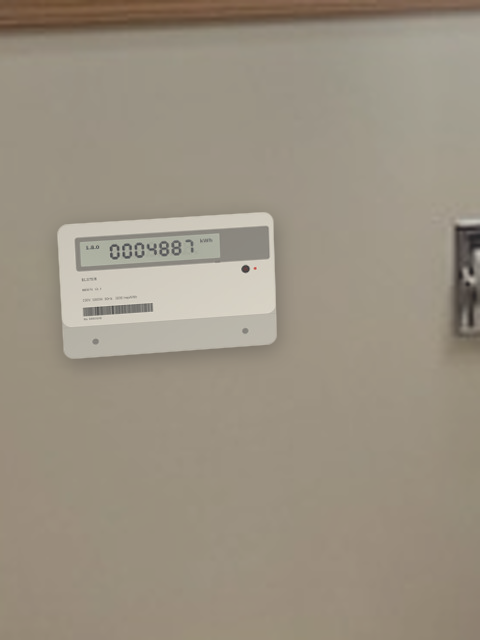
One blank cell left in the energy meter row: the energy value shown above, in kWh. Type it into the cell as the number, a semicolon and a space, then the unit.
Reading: 4887; kWh
